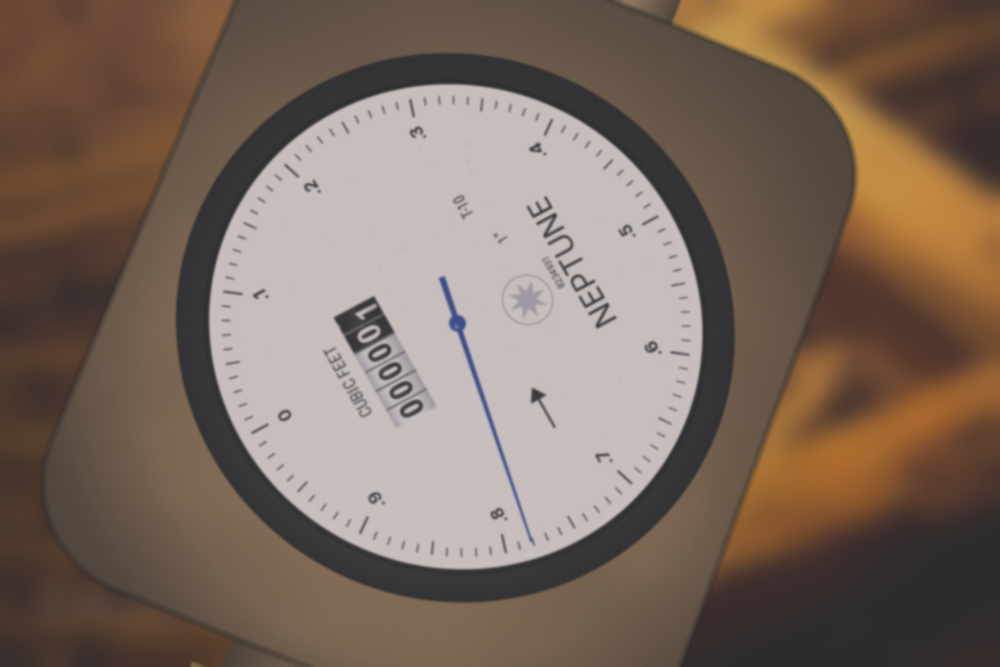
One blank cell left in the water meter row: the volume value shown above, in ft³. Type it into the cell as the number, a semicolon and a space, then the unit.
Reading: 0.78; ft³
